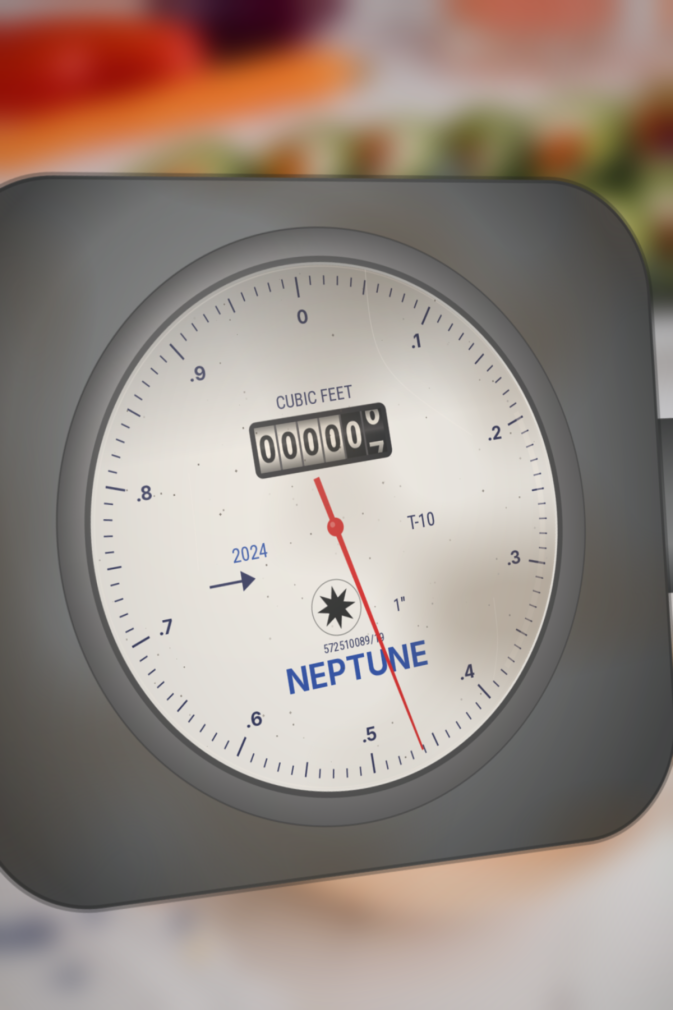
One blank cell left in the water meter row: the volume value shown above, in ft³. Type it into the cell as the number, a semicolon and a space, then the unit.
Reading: 6.46; ft³
